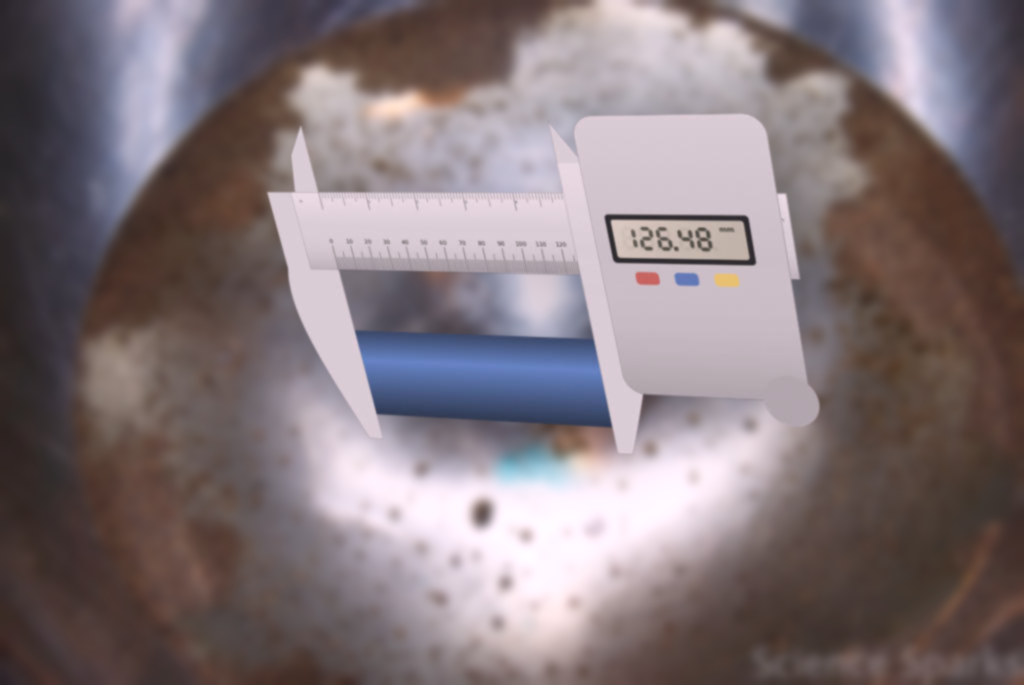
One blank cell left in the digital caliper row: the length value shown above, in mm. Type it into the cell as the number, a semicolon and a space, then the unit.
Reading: 126.48; mm
